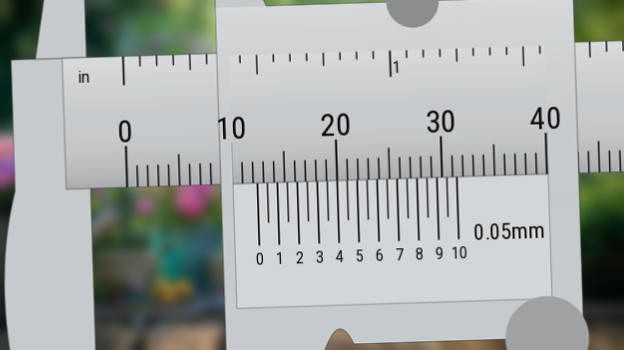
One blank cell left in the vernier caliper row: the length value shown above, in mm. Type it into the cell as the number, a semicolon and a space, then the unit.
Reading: 12.4; mm
